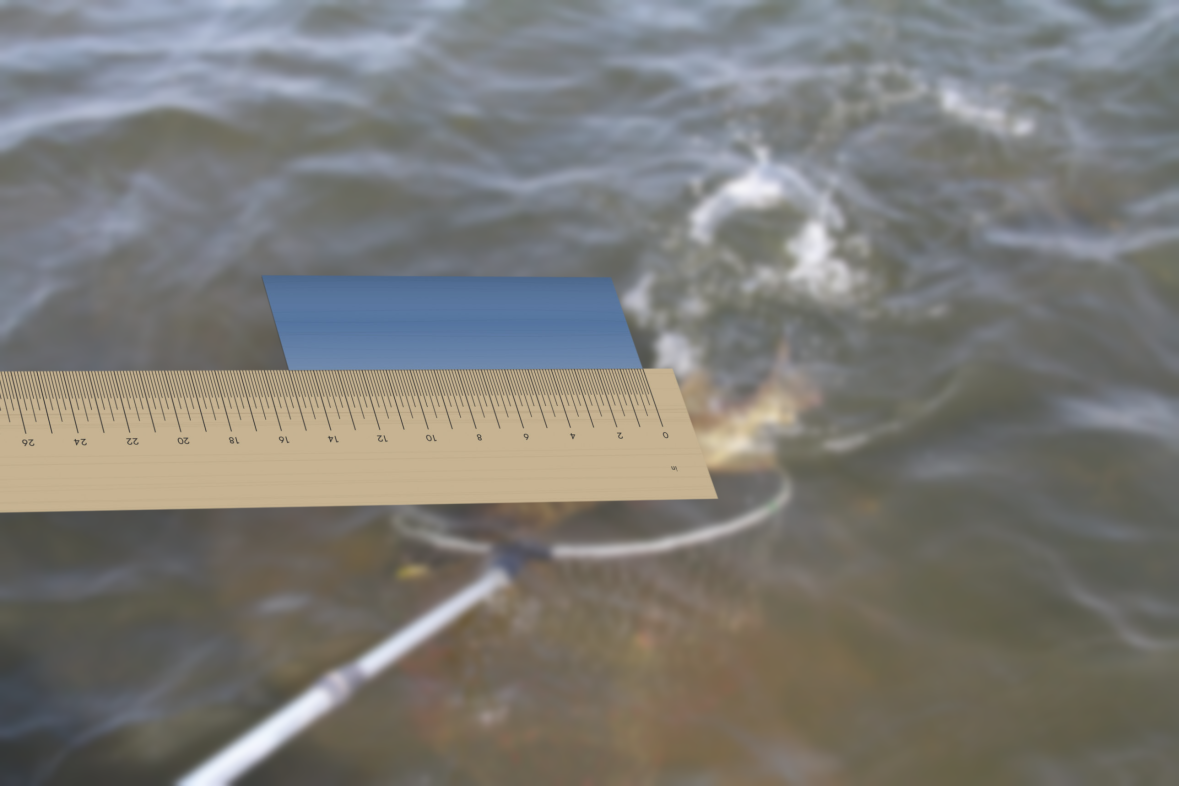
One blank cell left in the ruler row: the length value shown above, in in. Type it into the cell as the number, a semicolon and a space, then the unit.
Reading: 15; in
